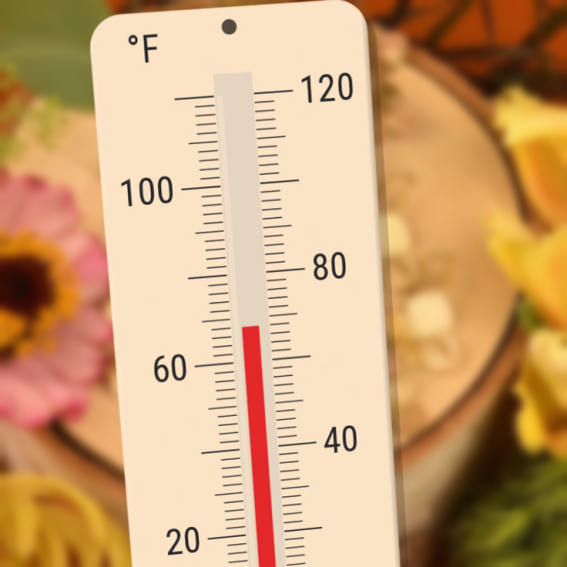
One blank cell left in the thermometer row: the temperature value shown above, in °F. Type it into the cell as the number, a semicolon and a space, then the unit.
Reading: 68; °F
